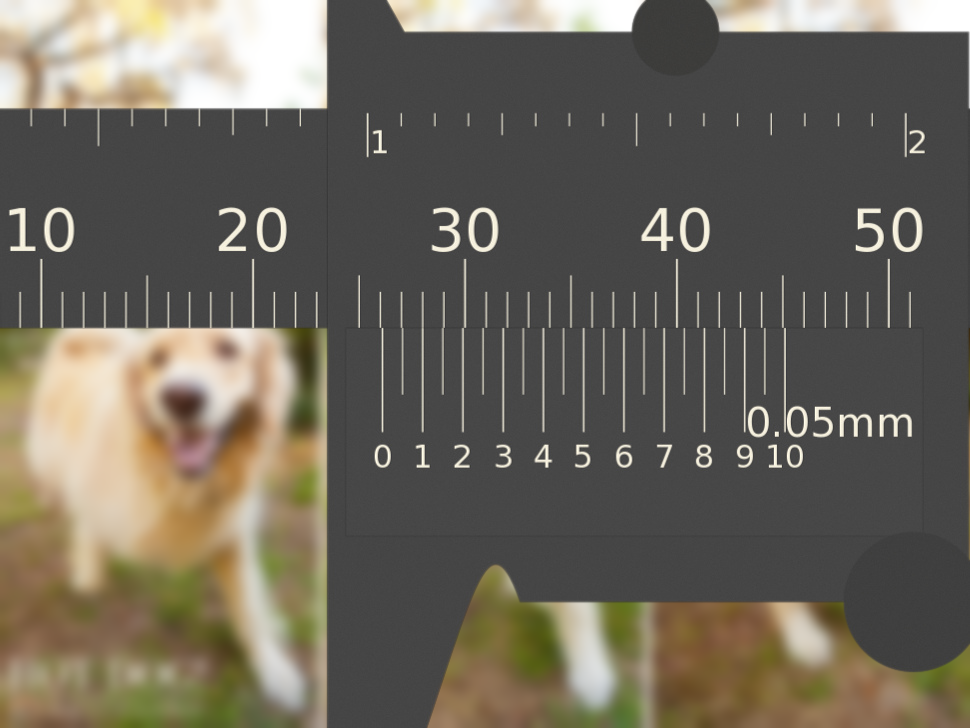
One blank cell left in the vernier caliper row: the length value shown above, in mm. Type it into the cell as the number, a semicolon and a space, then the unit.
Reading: 26.1; mm
